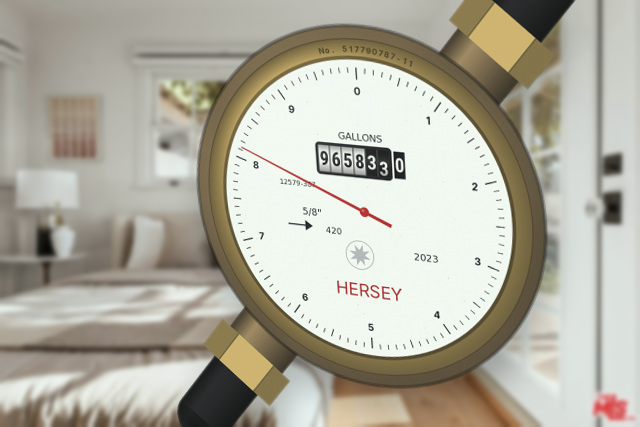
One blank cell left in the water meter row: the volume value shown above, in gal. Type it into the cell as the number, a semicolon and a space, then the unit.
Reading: 9658328.1; gal
